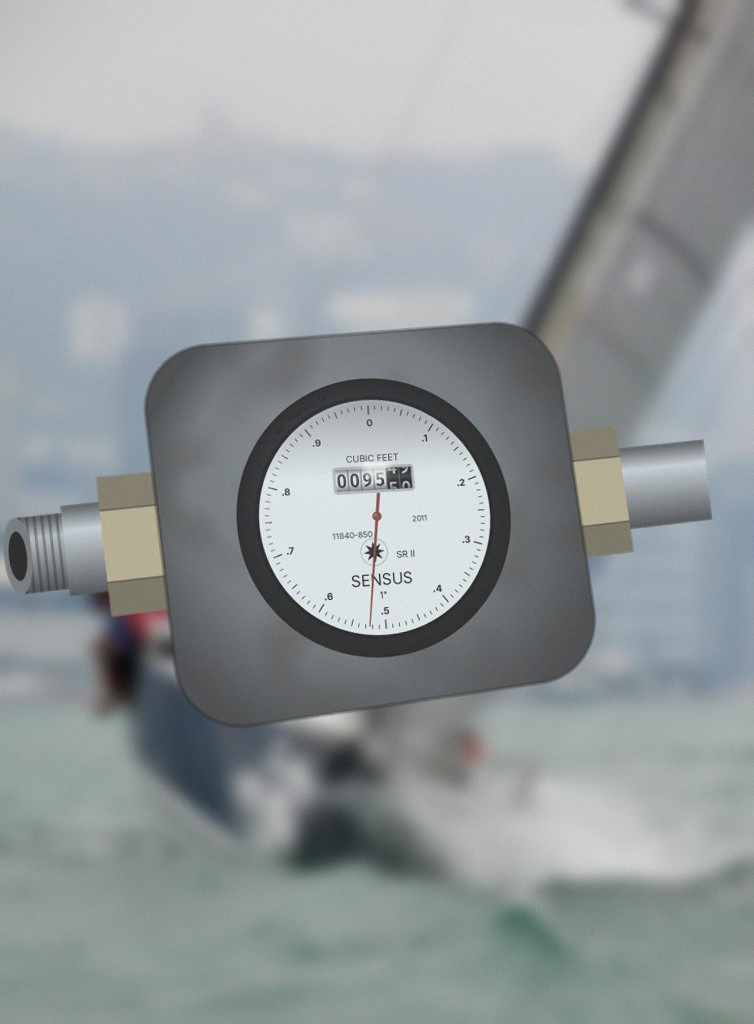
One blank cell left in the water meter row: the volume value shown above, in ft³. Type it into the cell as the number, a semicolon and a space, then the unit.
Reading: 9549.52; ft³
